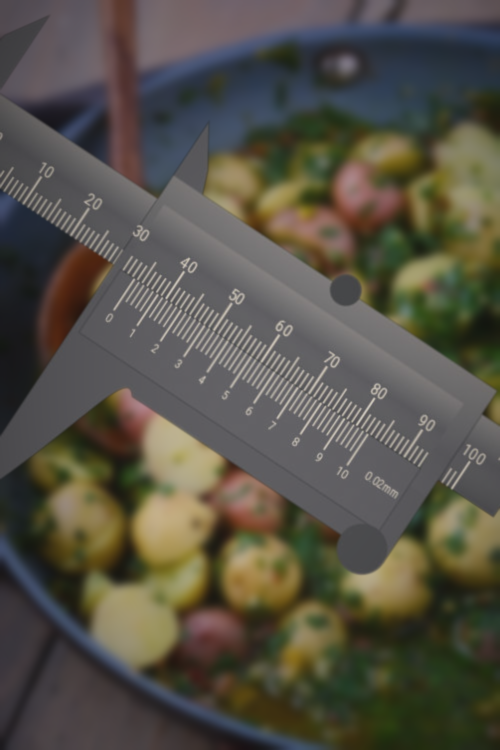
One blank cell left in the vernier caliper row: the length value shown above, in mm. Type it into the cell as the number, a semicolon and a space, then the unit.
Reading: 33.5; mm
